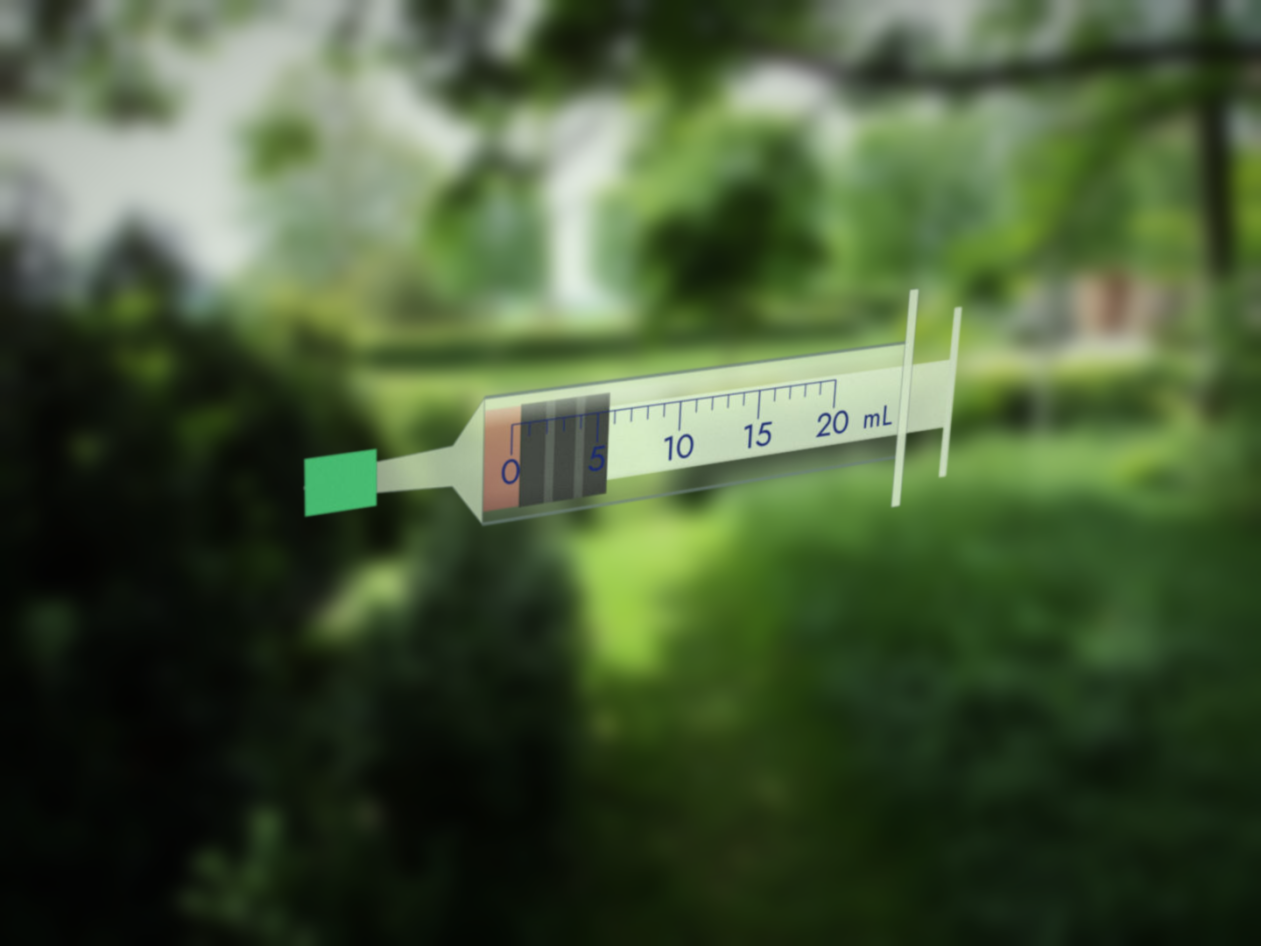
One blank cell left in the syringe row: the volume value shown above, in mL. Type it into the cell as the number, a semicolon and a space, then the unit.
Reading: 0.5; mL
